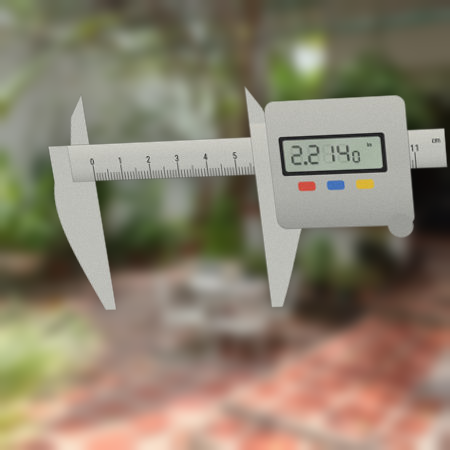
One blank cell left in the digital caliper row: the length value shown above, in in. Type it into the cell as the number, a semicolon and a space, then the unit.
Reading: 2.2140; in
